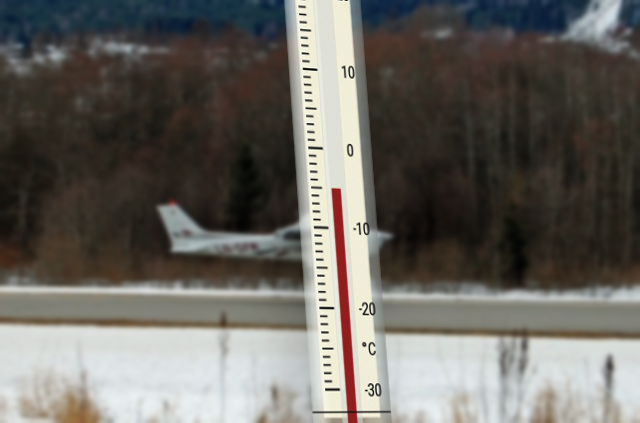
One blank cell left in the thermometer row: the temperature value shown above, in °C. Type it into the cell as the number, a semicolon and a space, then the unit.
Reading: -5; °C
